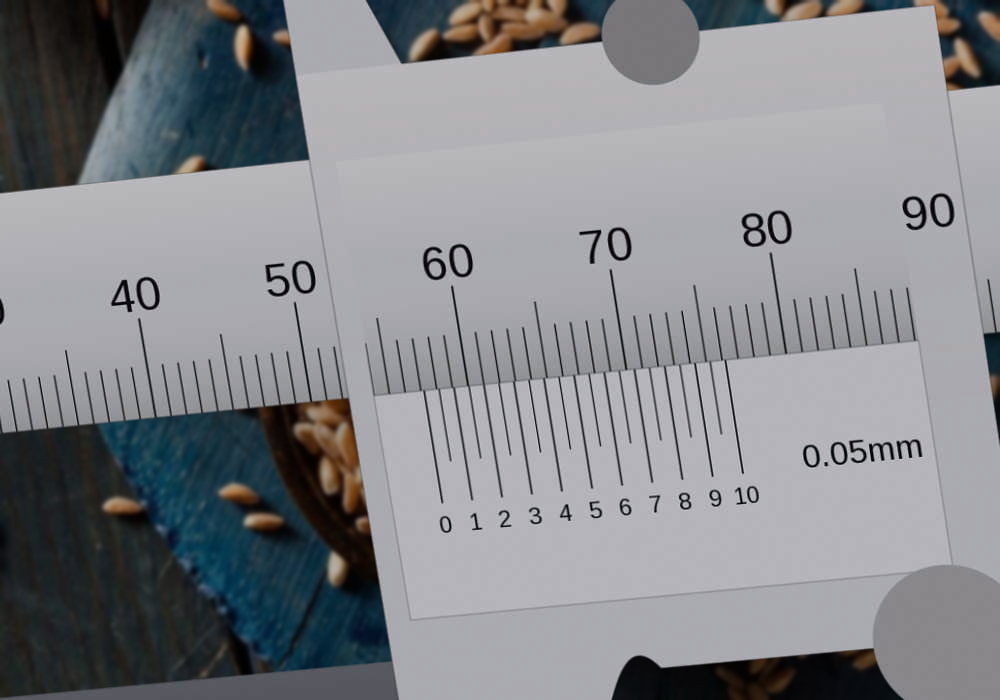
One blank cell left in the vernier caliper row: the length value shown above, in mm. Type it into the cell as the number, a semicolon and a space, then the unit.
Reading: 57.2; mm
